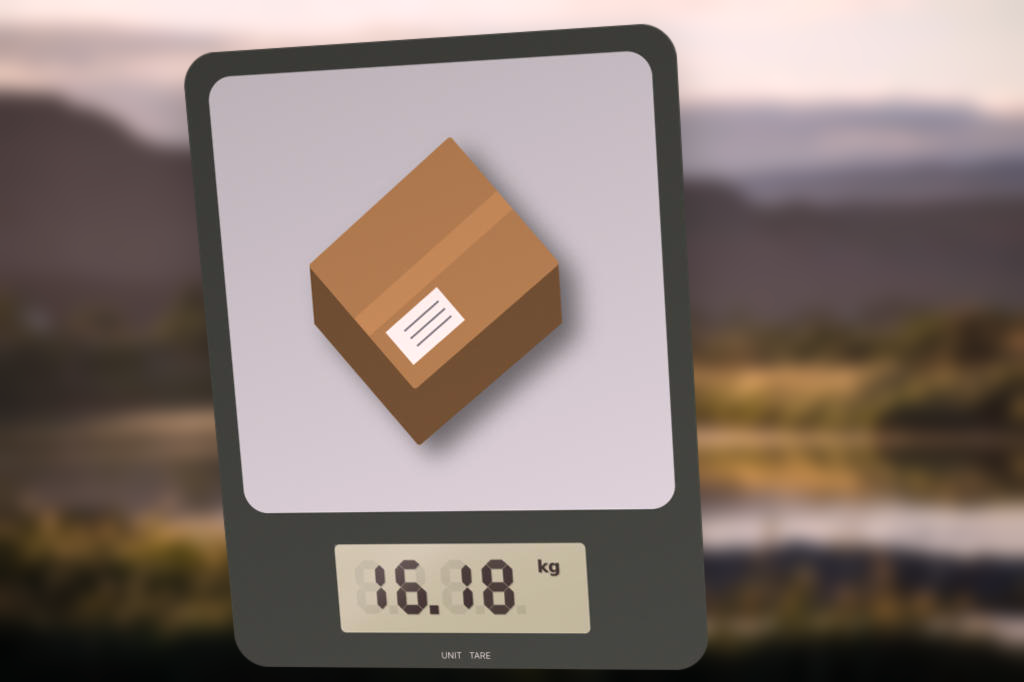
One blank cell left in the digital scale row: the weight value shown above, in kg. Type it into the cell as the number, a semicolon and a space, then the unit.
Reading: 16.18; kg
